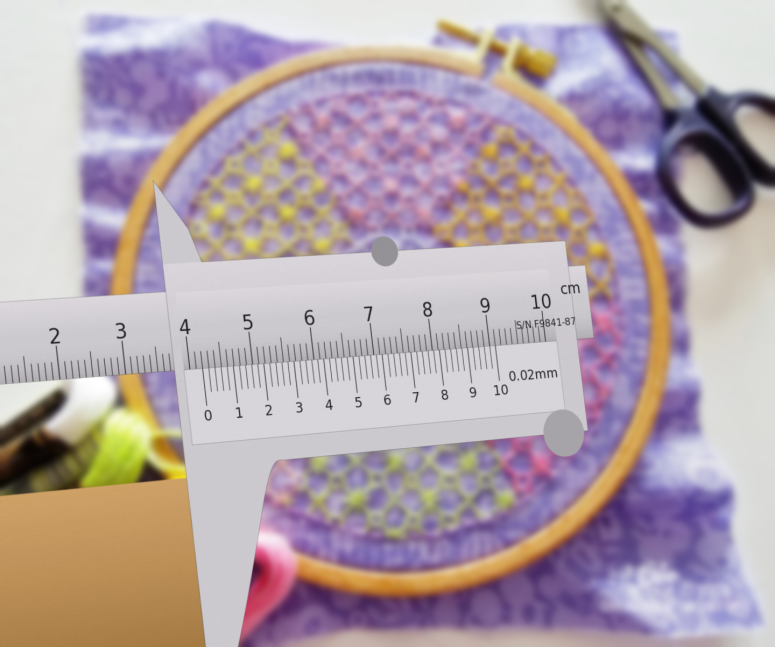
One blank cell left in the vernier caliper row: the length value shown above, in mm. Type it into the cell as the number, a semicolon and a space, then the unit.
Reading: 42.0; mm
